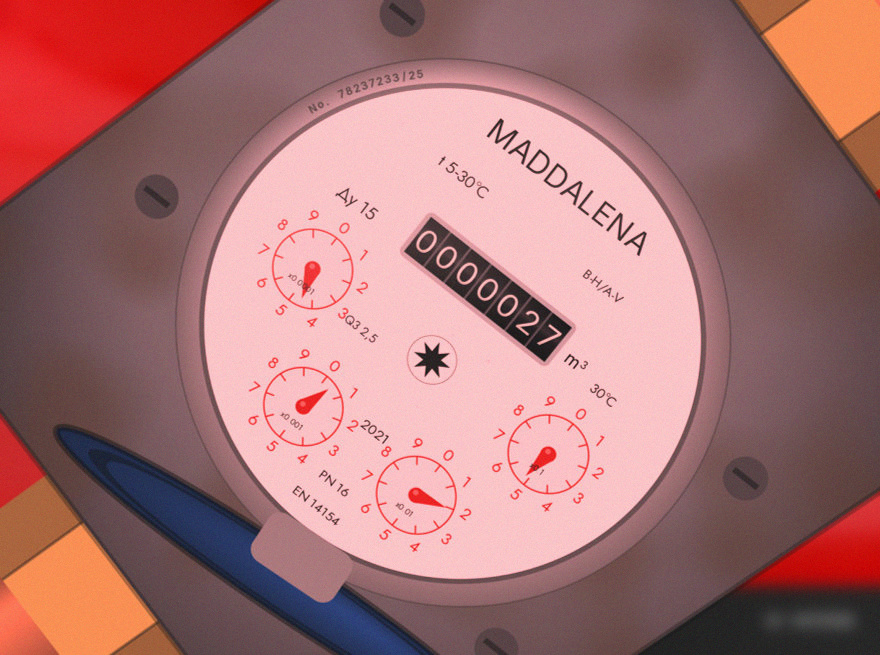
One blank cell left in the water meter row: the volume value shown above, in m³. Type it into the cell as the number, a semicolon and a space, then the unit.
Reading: 27.5204; m³
